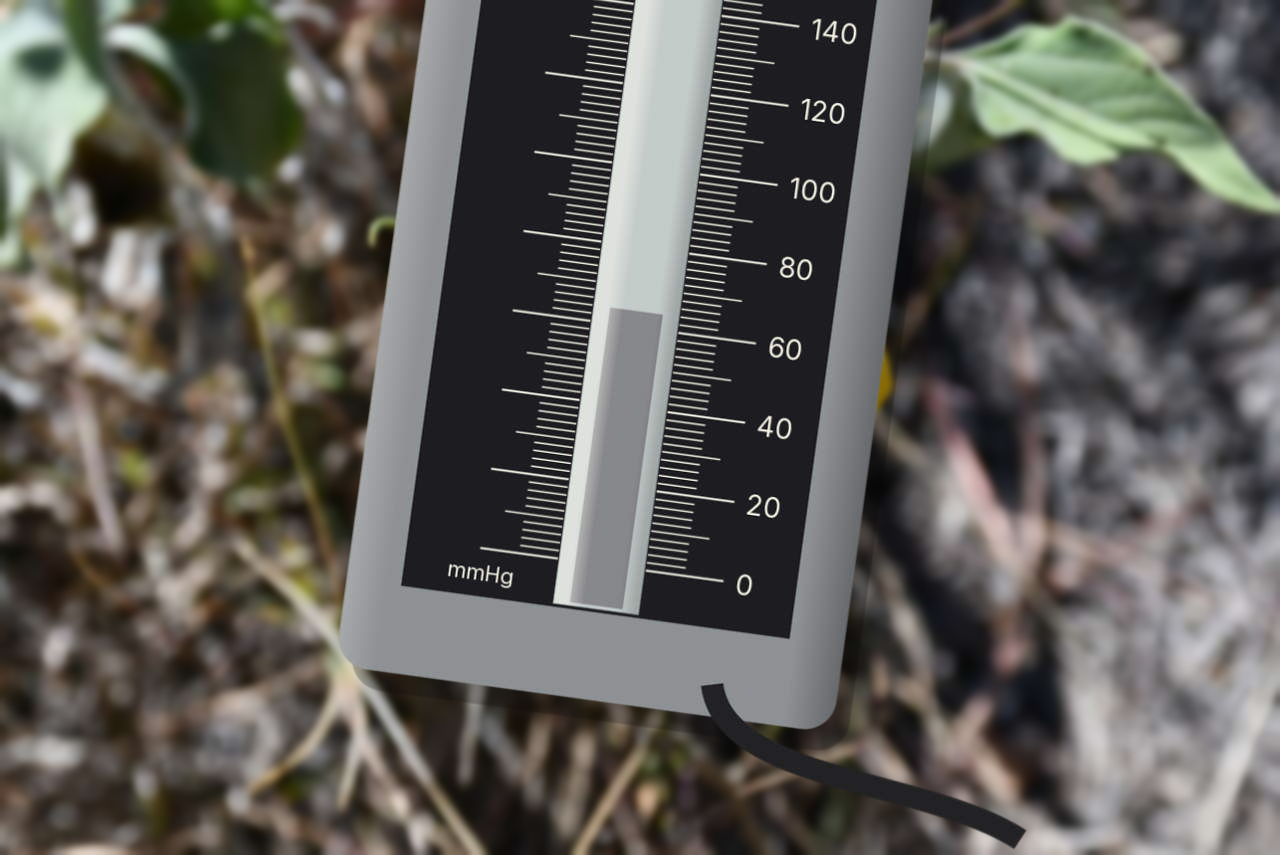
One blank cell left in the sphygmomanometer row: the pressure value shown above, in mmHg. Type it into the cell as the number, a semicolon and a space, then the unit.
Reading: 64; mmHg
